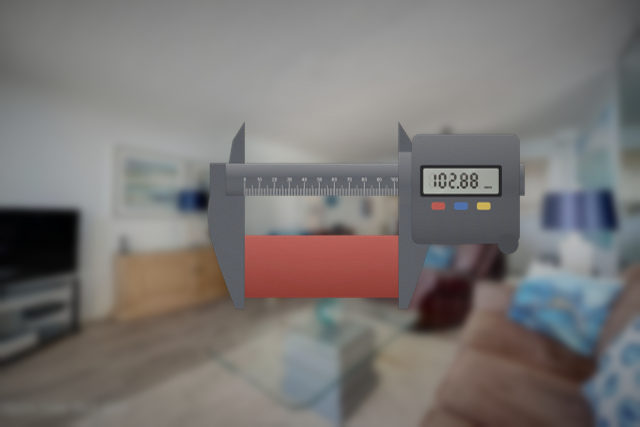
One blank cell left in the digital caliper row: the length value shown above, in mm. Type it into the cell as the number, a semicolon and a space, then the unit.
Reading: 102.88; mm
